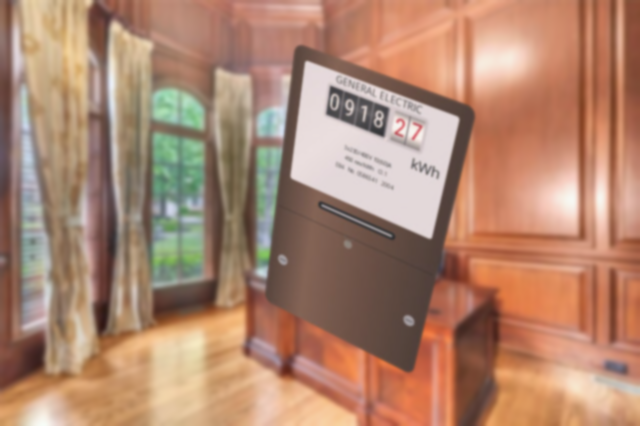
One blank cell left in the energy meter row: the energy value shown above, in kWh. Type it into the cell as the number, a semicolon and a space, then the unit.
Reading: 918.27; kWh
